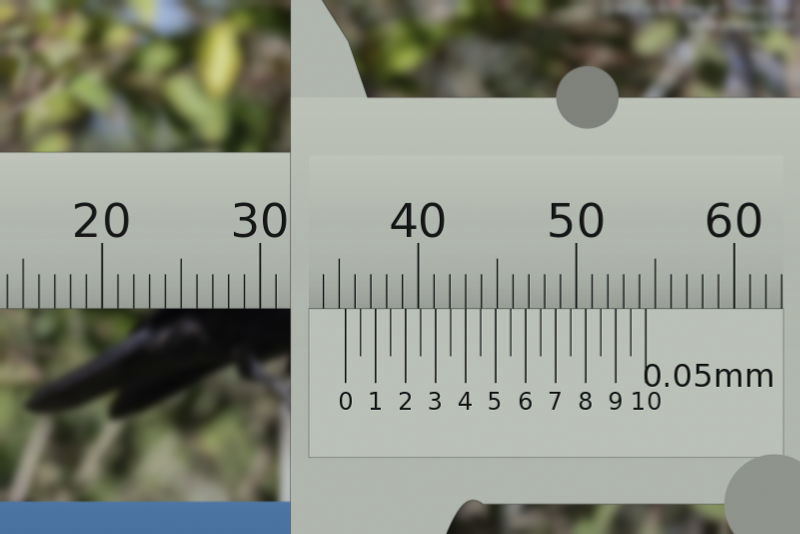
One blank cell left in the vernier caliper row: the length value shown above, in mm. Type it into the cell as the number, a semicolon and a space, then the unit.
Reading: 35.4; mm
